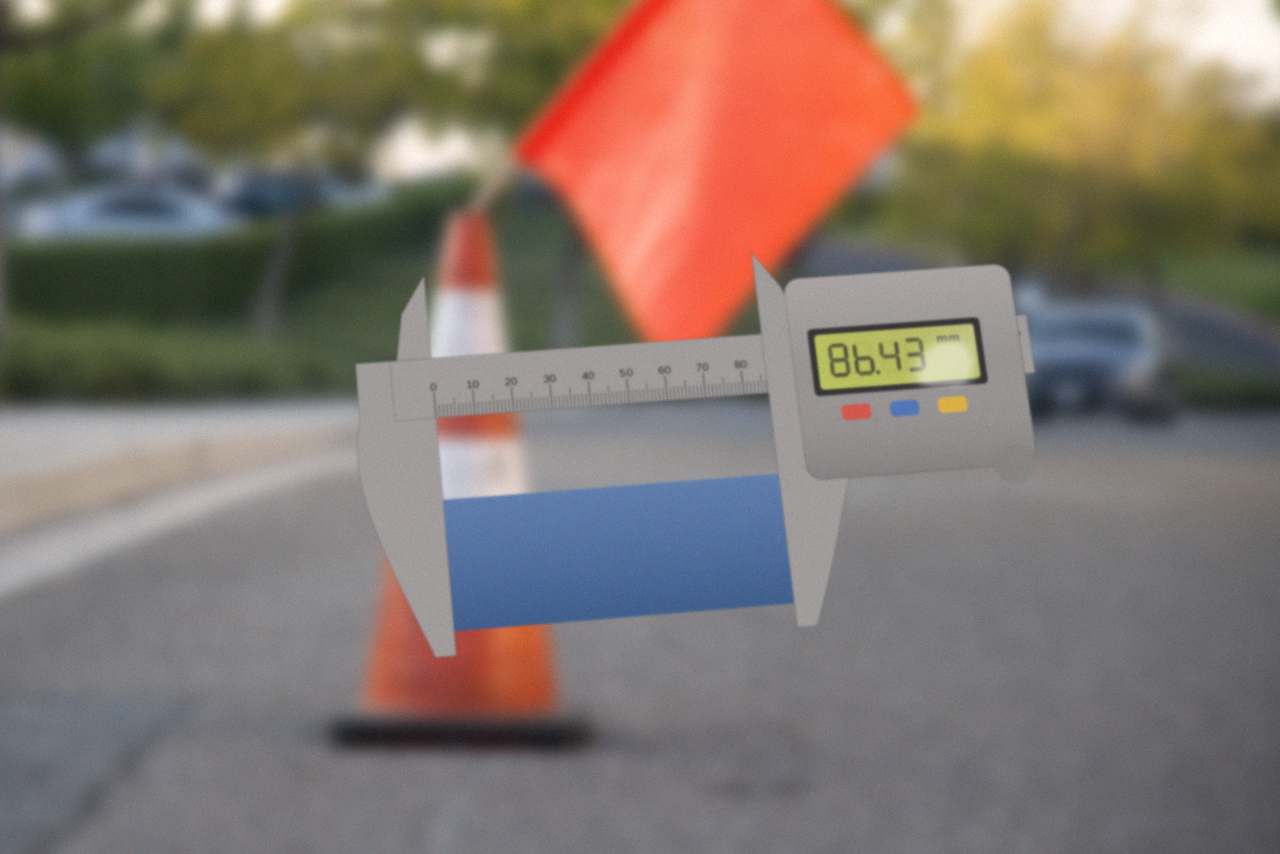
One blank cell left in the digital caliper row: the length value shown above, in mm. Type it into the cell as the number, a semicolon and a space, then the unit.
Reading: 86.43; mm
